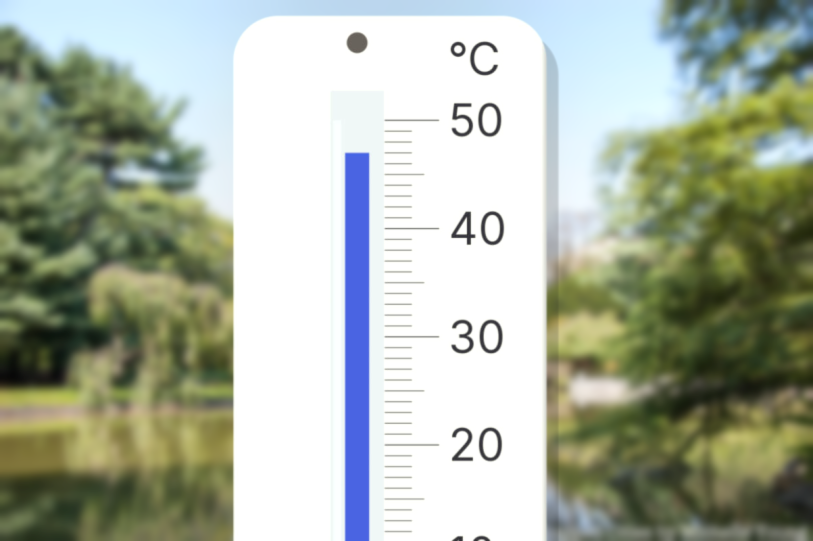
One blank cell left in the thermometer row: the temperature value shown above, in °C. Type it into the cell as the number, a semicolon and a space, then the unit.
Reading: 47; °C
